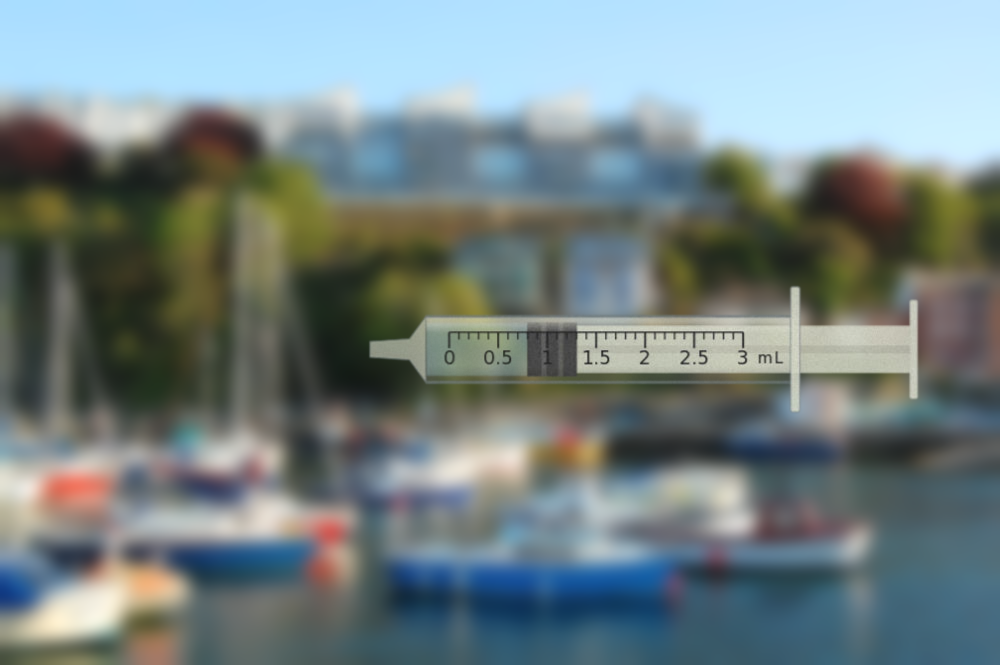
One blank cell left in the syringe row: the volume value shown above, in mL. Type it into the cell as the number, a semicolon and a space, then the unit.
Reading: 0.8; mL
